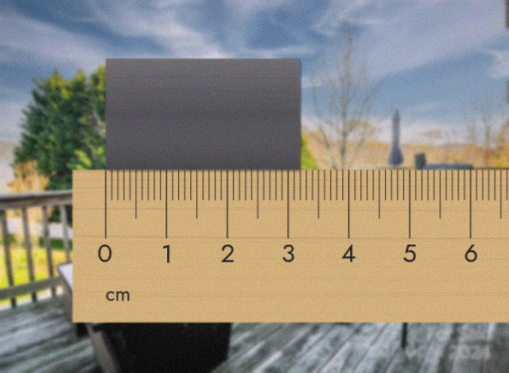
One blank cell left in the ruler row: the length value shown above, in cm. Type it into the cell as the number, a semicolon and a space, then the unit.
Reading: 3.2; cm
